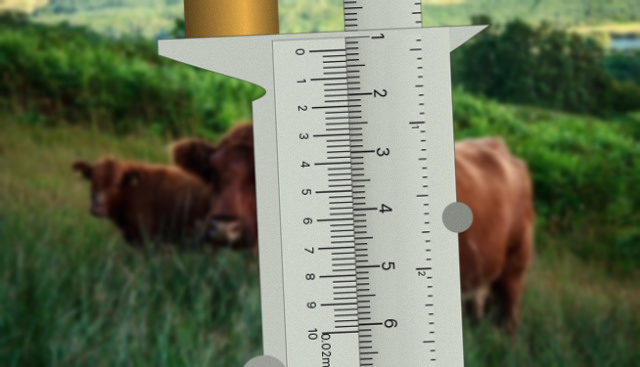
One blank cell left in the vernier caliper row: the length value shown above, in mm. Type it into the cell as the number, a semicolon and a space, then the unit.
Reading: 12.2; mm
